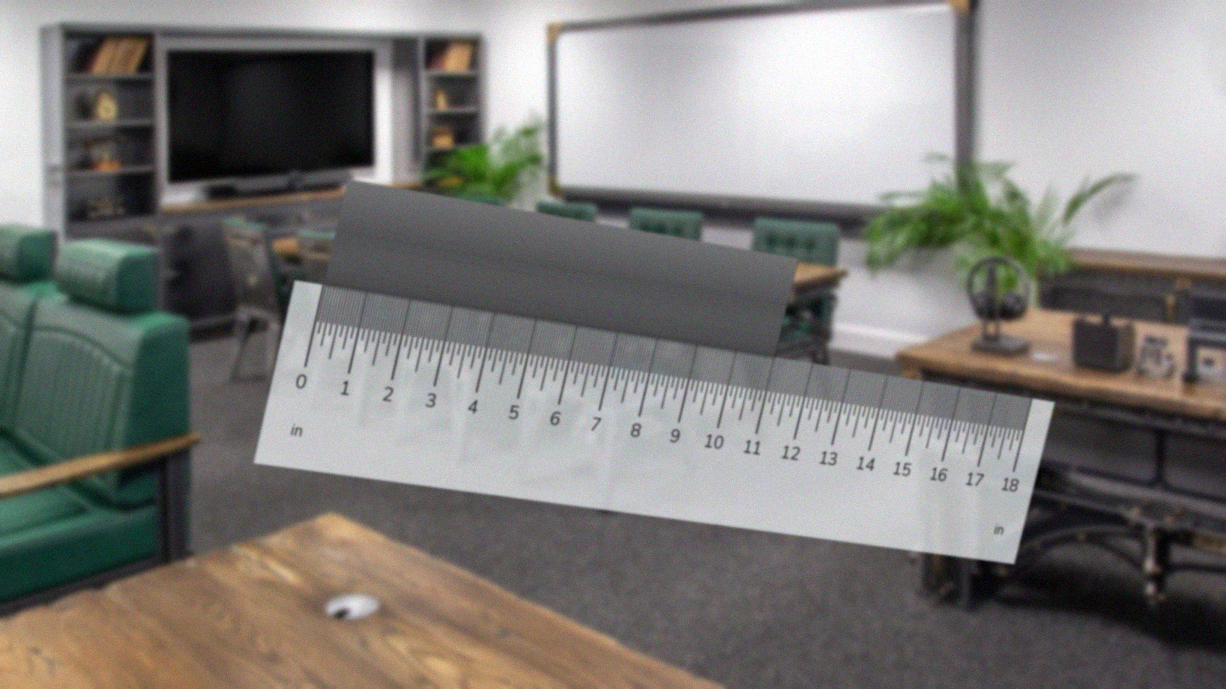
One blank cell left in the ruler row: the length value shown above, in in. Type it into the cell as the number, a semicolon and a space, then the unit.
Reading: 11; in
